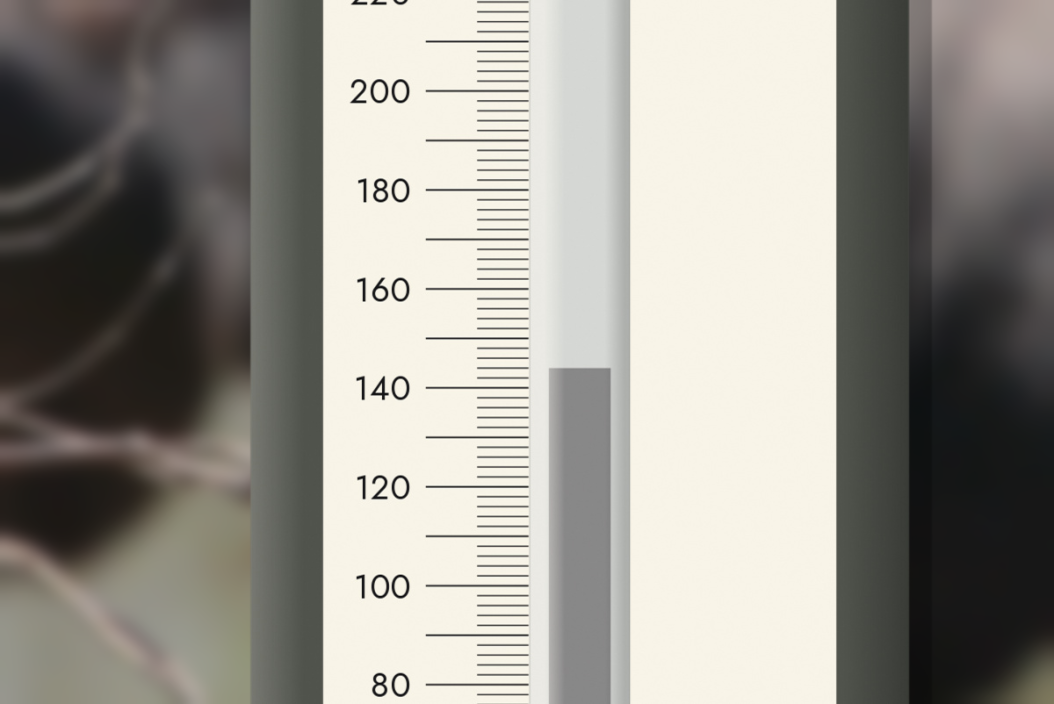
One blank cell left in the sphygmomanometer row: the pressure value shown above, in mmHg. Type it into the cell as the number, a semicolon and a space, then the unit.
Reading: 144; mmHg
